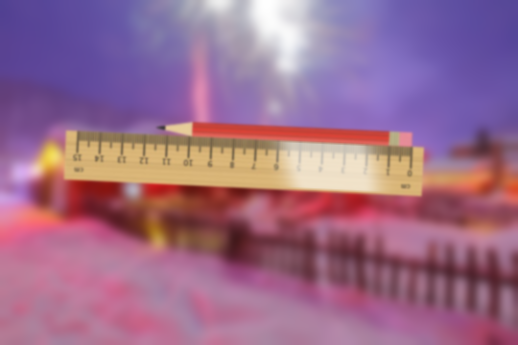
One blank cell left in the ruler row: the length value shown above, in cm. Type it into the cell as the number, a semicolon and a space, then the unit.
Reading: 11.5; cm
